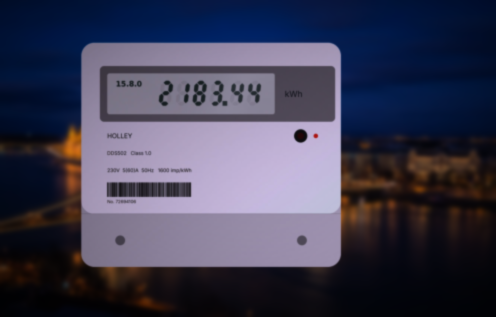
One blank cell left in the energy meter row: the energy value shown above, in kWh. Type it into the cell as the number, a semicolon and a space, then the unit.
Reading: 2183.44; kWh
